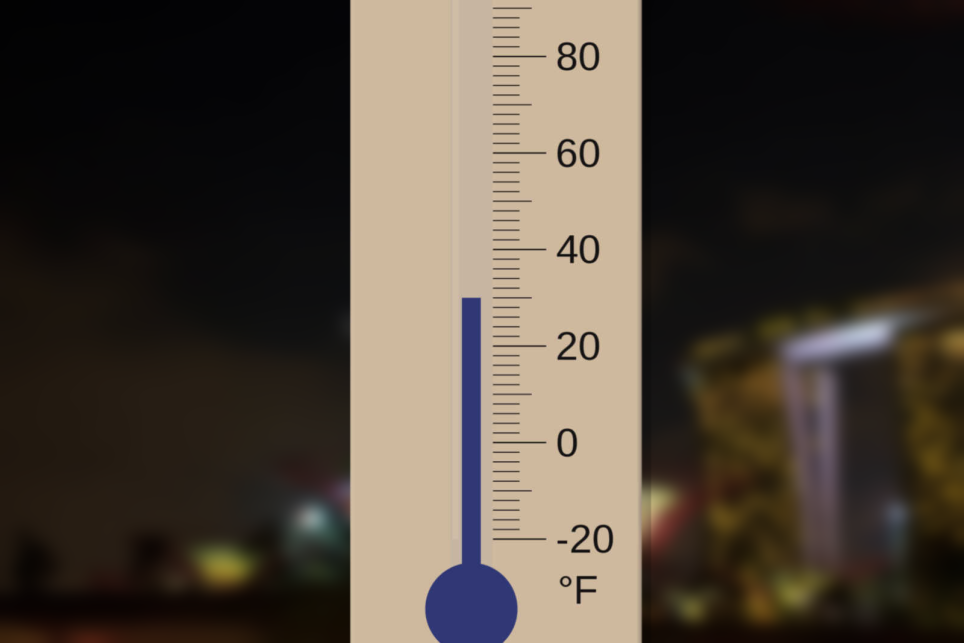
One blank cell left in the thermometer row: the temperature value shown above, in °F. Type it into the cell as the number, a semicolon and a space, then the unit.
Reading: 30; °F
